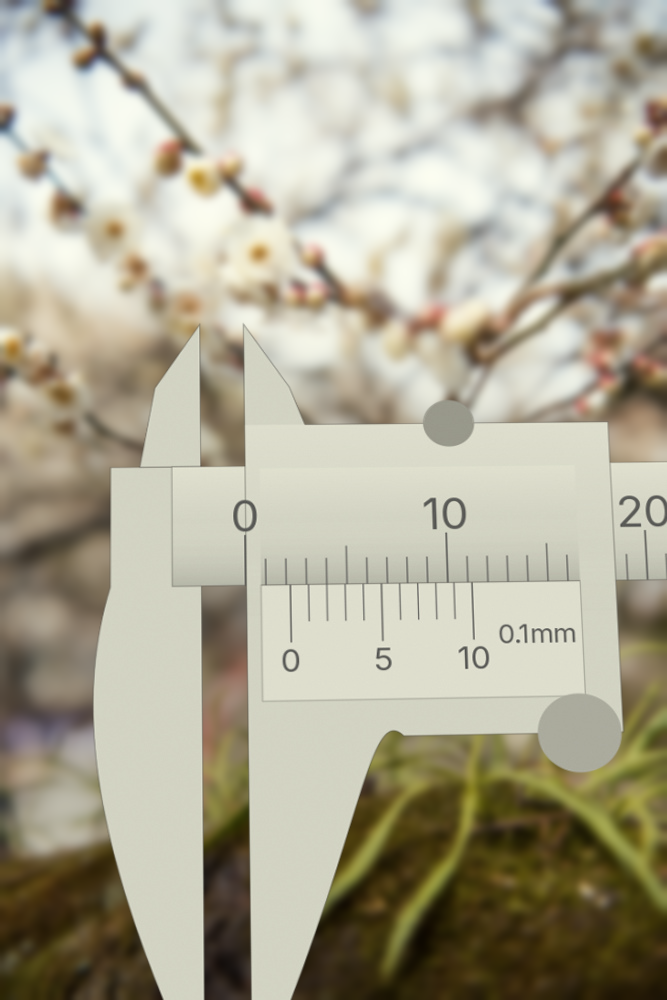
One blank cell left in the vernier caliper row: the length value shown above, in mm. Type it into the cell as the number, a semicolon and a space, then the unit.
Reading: 2.2; mm
